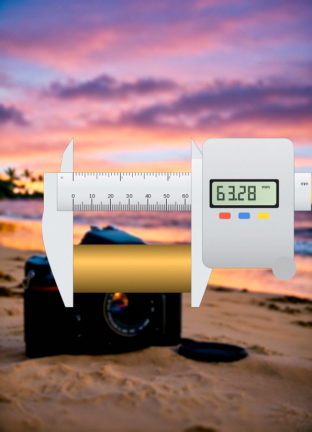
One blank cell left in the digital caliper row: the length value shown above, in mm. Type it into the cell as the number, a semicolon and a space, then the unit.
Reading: 63.28; mm
